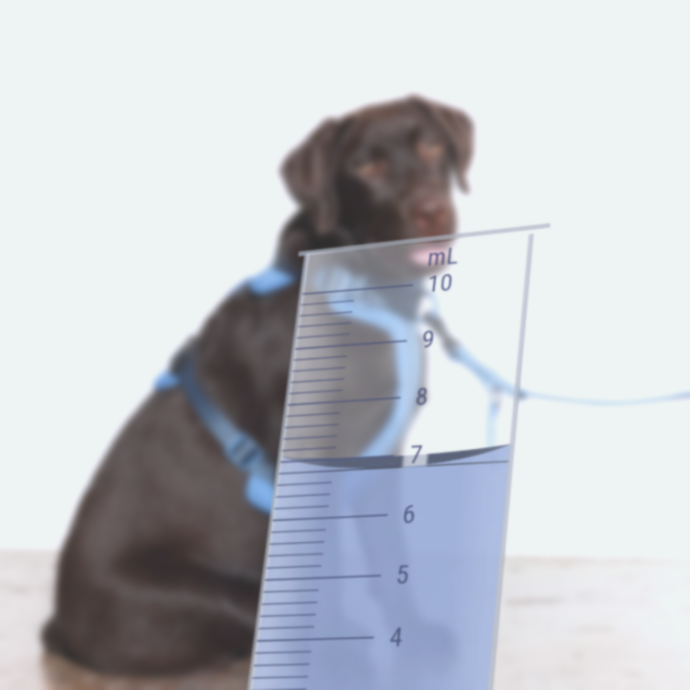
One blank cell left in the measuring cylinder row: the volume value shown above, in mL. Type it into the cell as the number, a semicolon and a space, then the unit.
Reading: 6.8; mL
